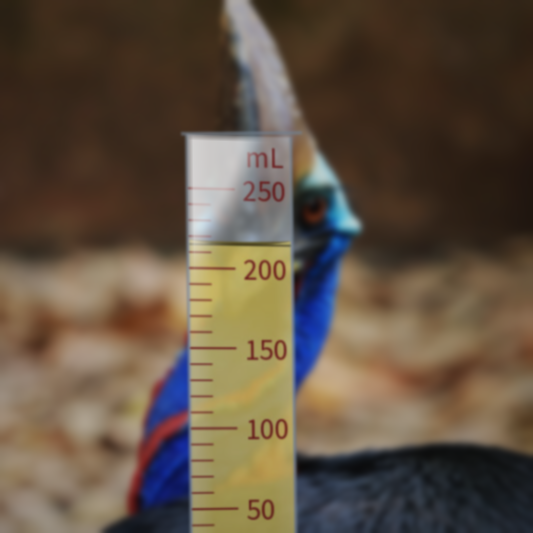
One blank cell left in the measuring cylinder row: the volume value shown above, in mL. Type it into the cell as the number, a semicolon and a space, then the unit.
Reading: 215; mL
